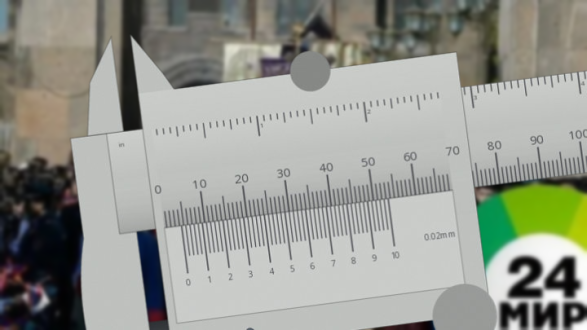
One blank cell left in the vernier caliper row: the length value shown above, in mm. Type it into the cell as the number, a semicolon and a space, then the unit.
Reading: 4.5; mm
